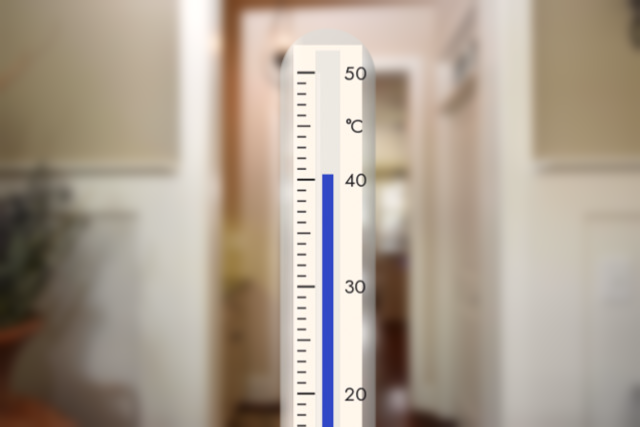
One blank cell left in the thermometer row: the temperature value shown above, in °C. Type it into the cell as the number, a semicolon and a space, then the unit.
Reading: 40.5; °C
